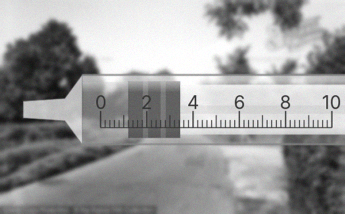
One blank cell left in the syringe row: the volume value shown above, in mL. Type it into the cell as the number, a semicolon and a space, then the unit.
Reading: 1.2; mL
